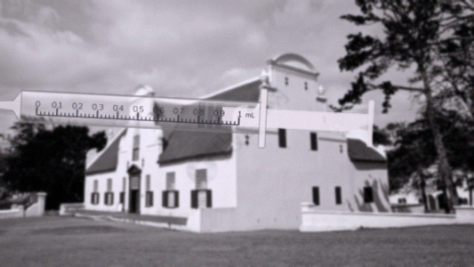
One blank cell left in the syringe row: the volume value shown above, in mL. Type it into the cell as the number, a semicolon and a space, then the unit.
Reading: 0.8; mL
